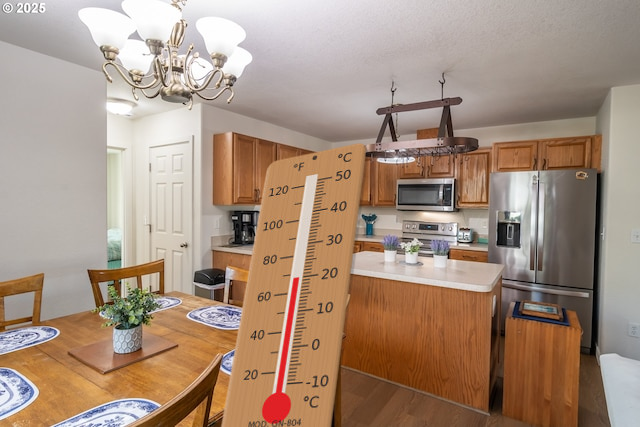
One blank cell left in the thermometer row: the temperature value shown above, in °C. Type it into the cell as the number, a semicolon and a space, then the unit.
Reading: 20; °C
